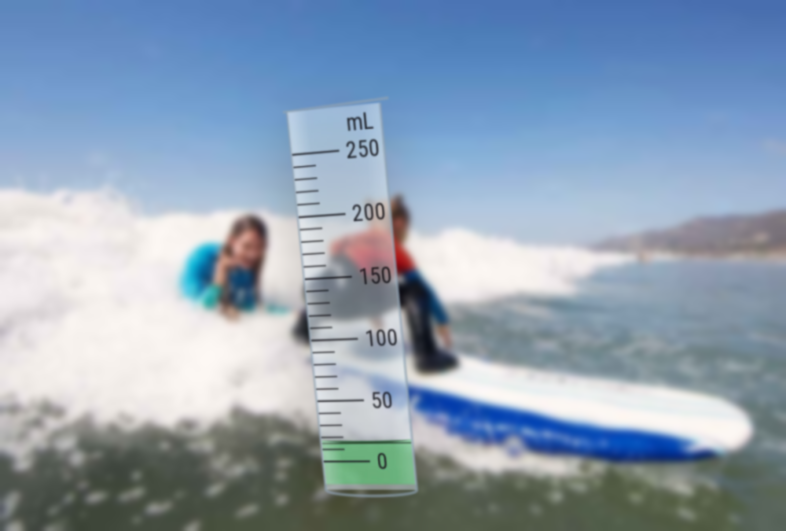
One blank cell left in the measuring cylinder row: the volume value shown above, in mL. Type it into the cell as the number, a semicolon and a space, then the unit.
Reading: 15; mL
